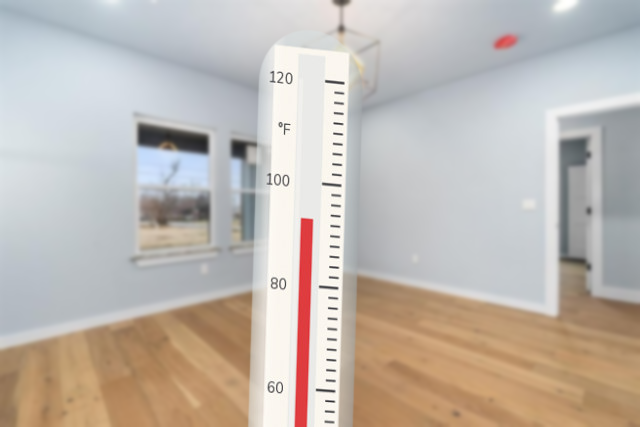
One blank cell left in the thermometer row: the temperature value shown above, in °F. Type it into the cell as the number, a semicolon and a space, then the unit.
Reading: 93; °F
